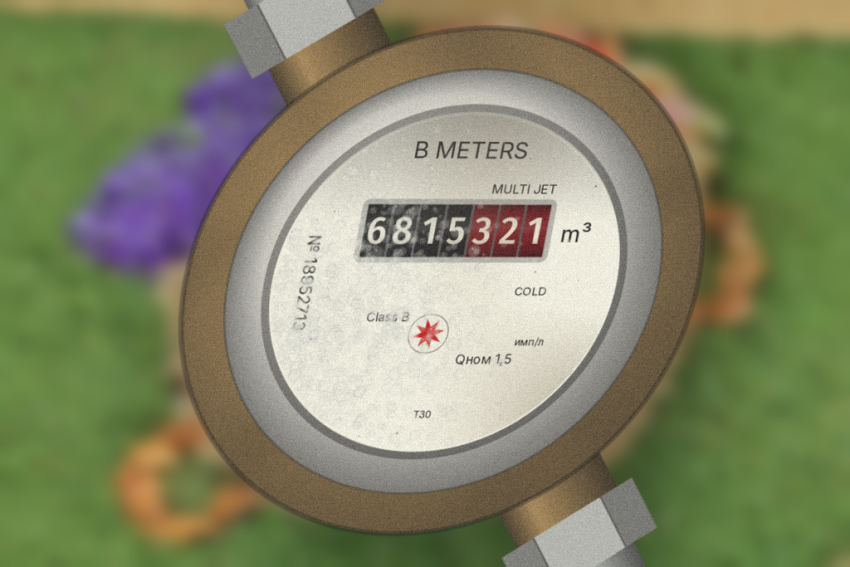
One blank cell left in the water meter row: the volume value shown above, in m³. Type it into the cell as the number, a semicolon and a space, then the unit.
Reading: 6815.321; m³
